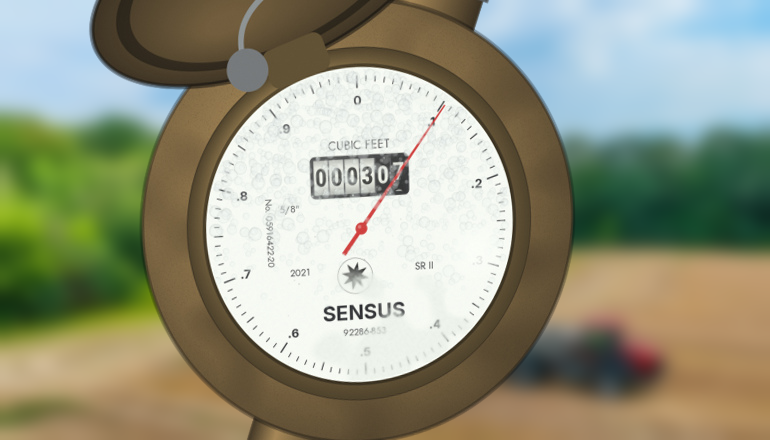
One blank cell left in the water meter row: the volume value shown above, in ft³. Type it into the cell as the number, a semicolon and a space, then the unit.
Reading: 307.10; ft³
